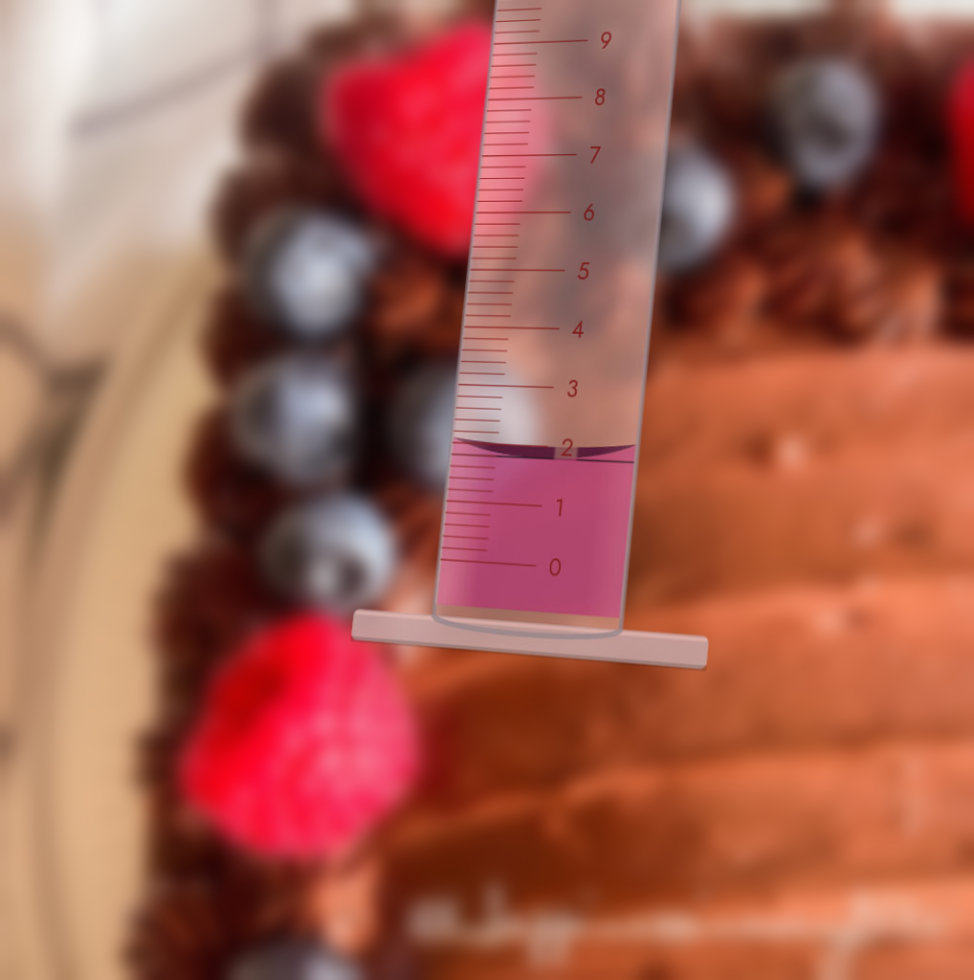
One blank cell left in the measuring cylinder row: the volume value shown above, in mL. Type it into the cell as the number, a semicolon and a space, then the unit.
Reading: 1.8; mL
